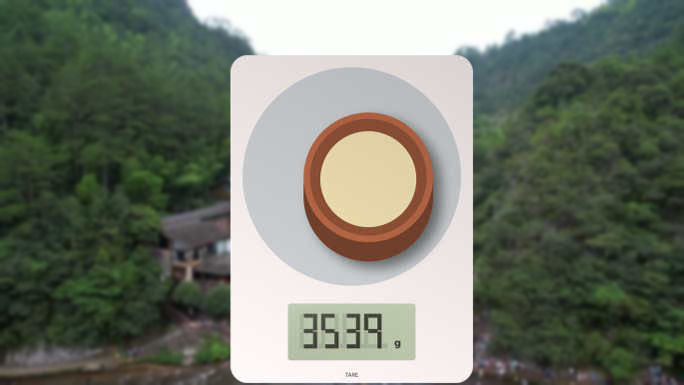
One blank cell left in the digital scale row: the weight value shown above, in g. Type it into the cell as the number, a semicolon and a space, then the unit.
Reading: 3539; g
